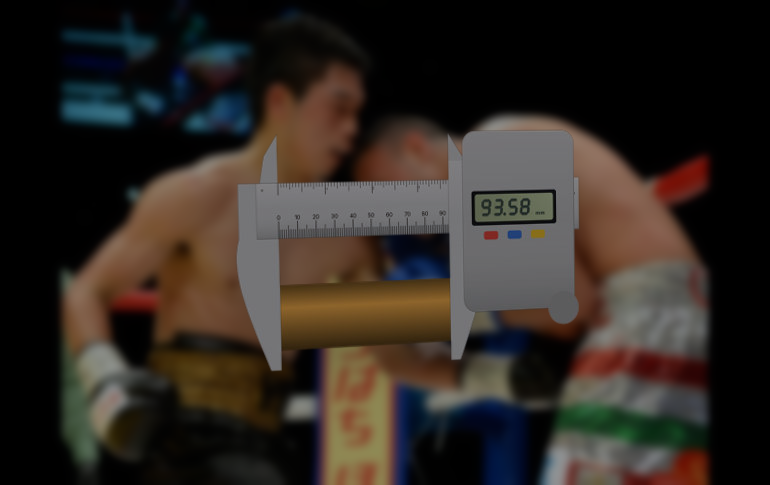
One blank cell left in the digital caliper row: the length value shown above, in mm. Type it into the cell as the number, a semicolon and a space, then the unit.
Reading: 93.58; mm
